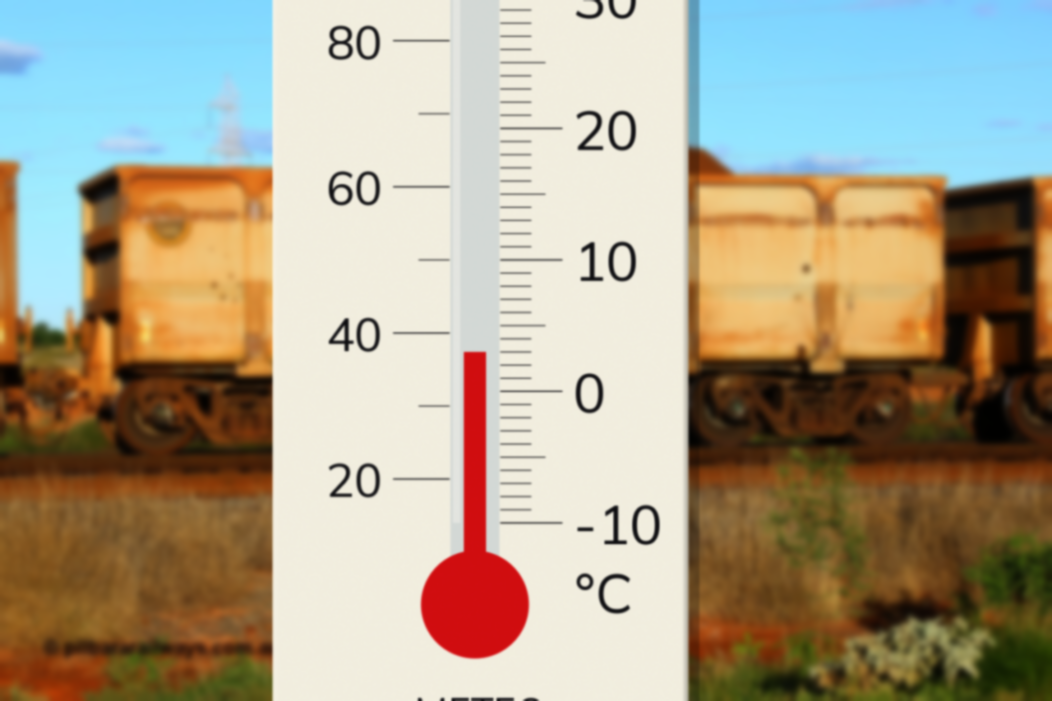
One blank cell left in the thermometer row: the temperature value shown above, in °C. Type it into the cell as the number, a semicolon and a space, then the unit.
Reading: 3; °C
